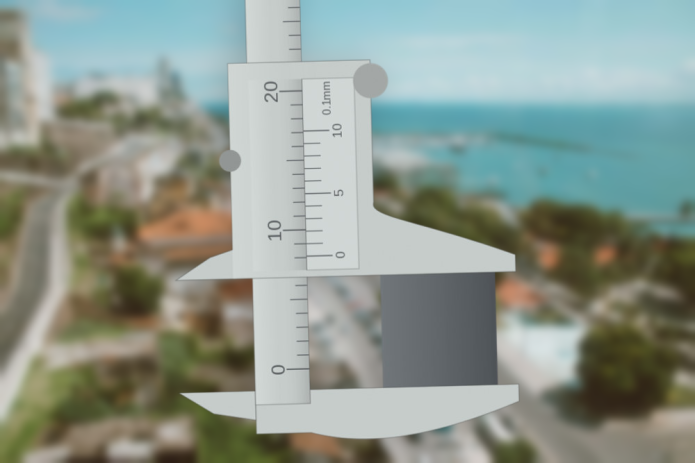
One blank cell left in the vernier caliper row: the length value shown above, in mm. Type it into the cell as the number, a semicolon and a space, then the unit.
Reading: 8.1; mm
